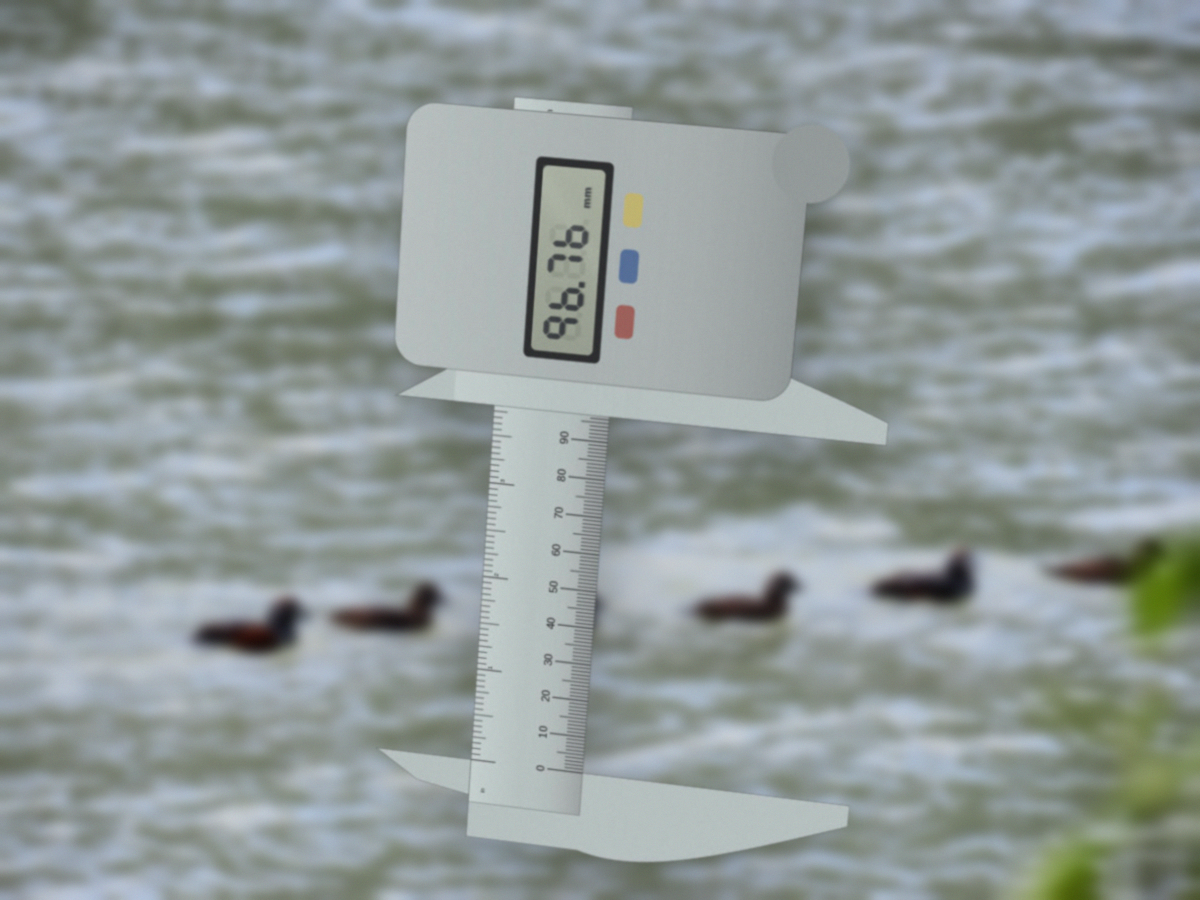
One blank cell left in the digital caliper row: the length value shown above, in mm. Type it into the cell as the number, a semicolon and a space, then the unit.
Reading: 96.76; mm
